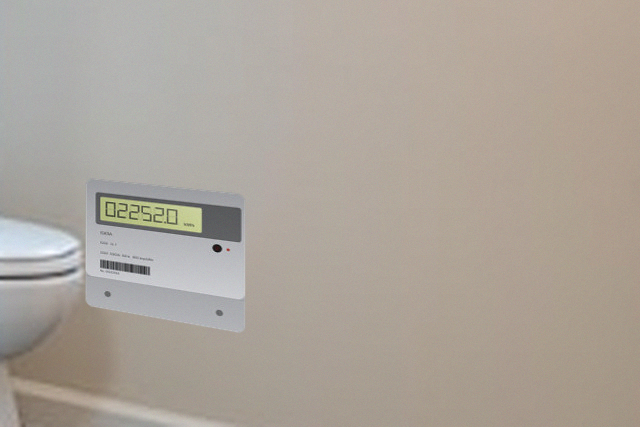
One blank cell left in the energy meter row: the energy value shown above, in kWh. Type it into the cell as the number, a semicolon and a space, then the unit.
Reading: 2252.0; kWh
